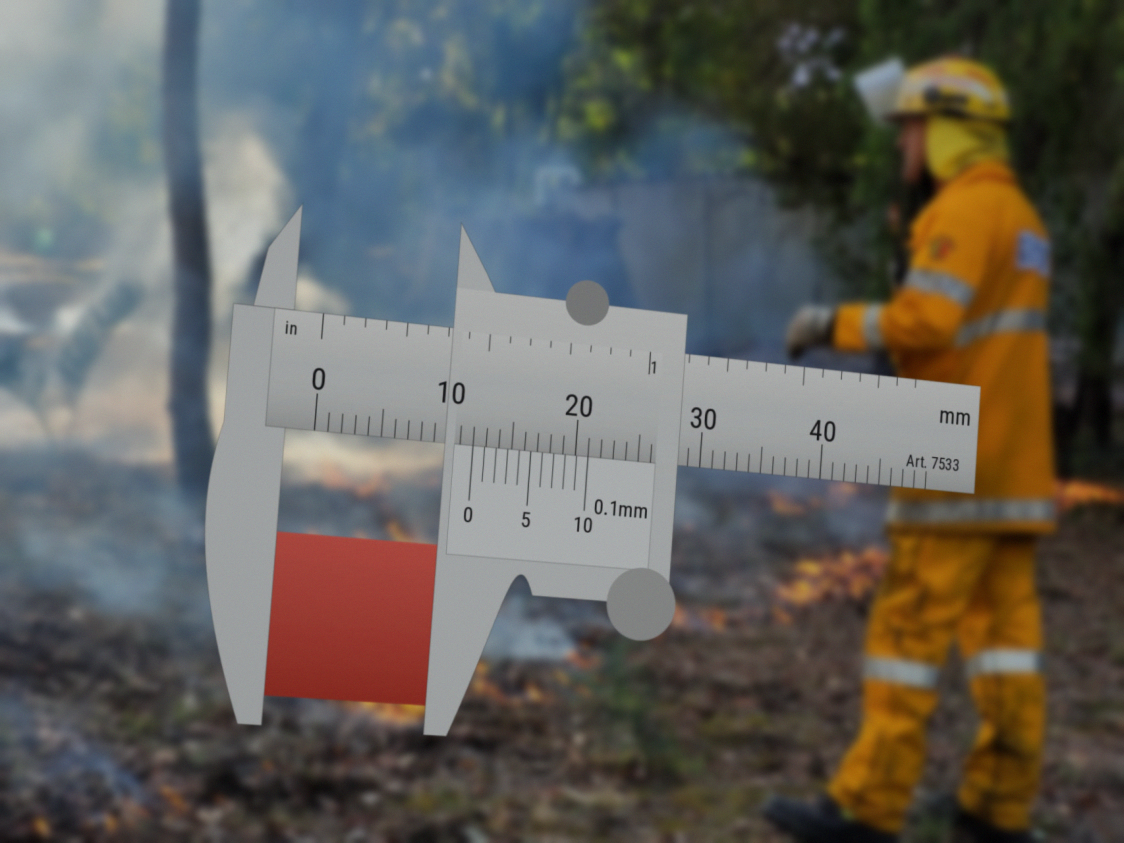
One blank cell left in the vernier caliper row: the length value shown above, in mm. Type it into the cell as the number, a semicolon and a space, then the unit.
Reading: 12.0; mm
